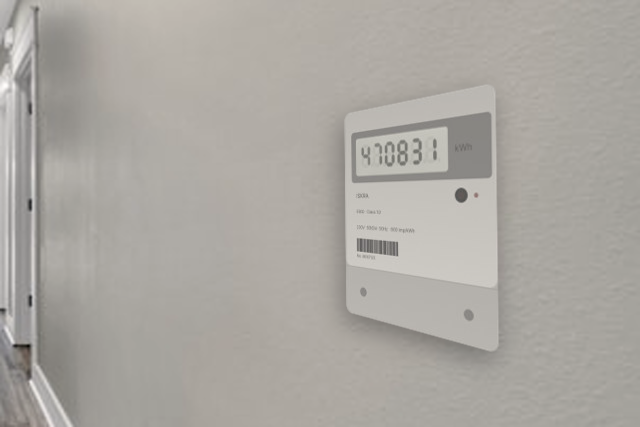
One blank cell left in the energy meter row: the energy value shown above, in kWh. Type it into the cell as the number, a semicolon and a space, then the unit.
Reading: 470831; kWh
